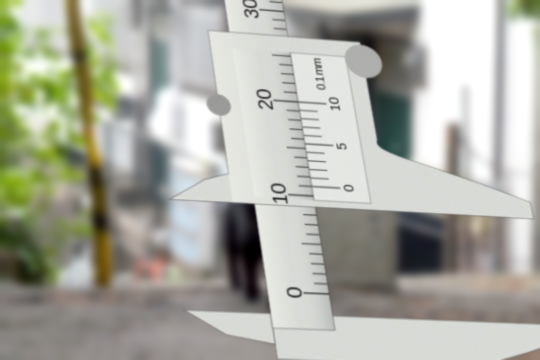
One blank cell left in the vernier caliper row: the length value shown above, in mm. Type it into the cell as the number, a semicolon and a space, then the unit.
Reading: 11.0; mm
